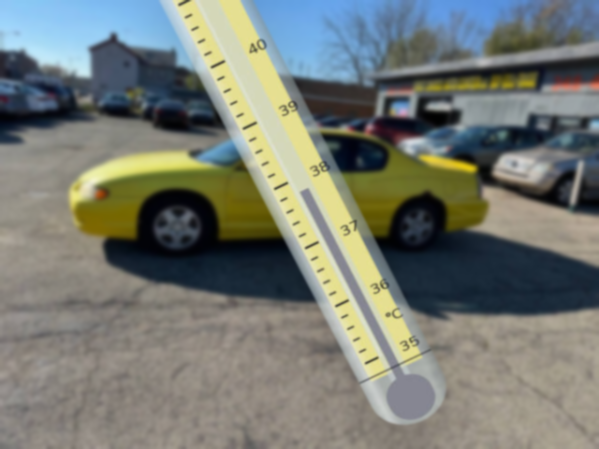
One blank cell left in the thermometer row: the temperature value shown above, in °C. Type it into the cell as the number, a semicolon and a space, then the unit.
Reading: 37.8; °C
